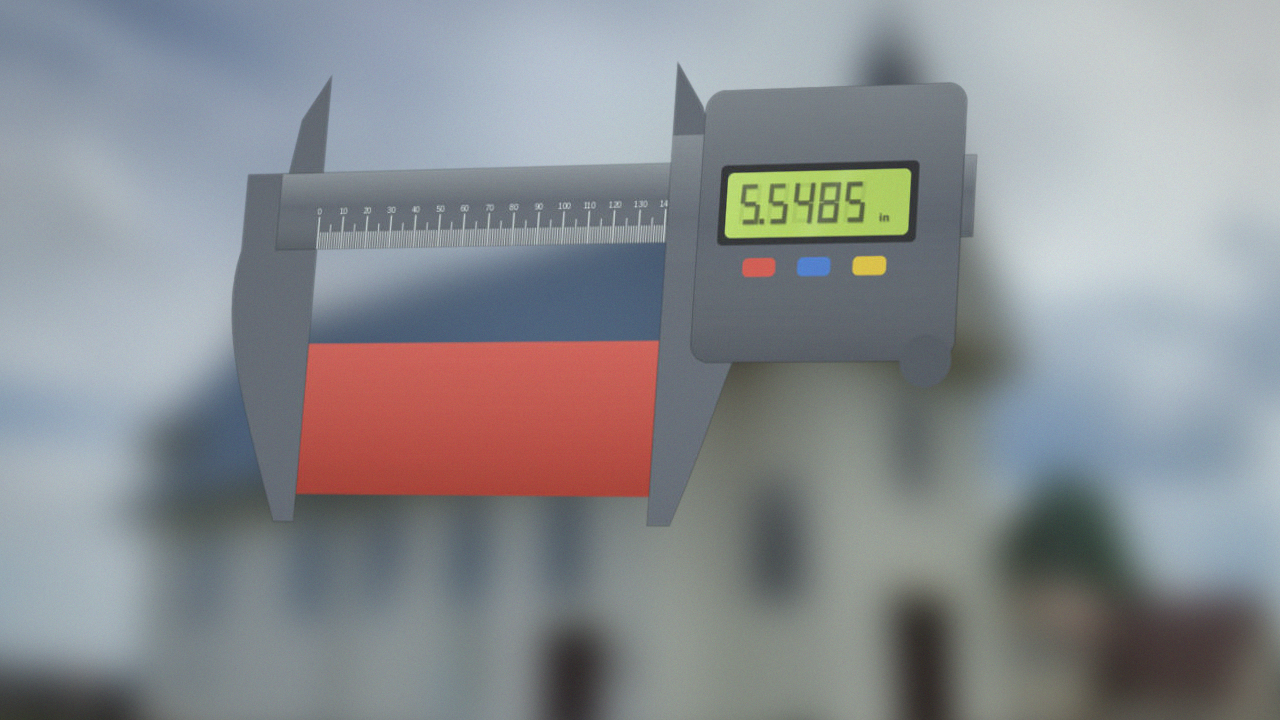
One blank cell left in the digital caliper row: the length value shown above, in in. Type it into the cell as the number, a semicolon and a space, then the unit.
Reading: 5.5485; in
